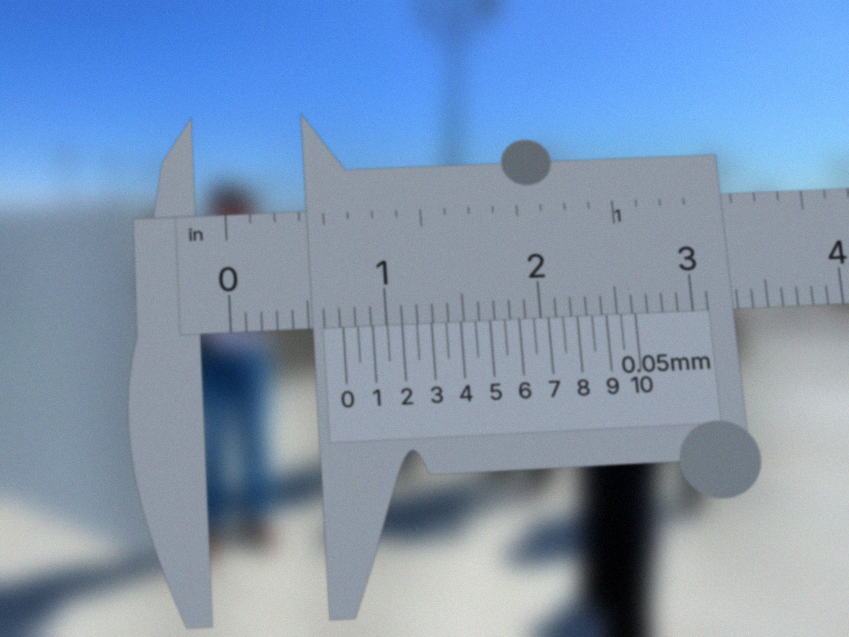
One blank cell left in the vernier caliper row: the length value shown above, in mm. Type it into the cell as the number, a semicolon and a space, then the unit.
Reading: 7.2; mm
